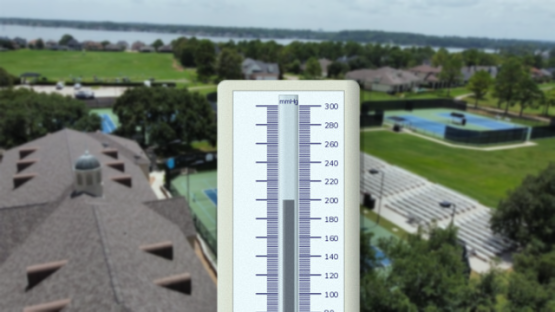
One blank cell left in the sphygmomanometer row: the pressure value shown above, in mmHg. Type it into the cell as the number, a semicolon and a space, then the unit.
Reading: 200; mmHg
